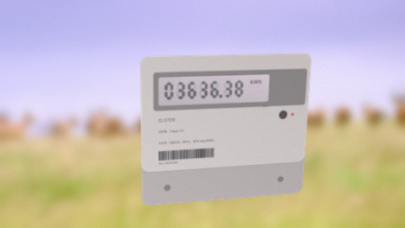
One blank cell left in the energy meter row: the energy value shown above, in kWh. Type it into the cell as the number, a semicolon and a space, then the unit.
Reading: 3636.38; kWh
